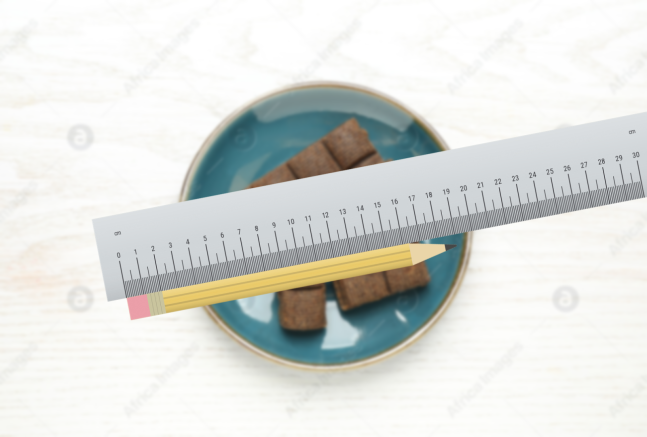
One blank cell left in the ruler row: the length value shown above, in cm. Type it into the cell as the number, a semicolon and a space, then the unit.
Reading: 19; cm
